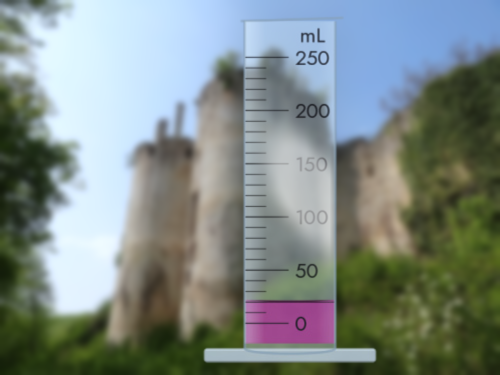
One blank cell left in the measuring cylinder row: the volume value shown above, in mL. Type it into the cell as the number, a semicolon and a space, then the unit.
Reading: 20; mL
